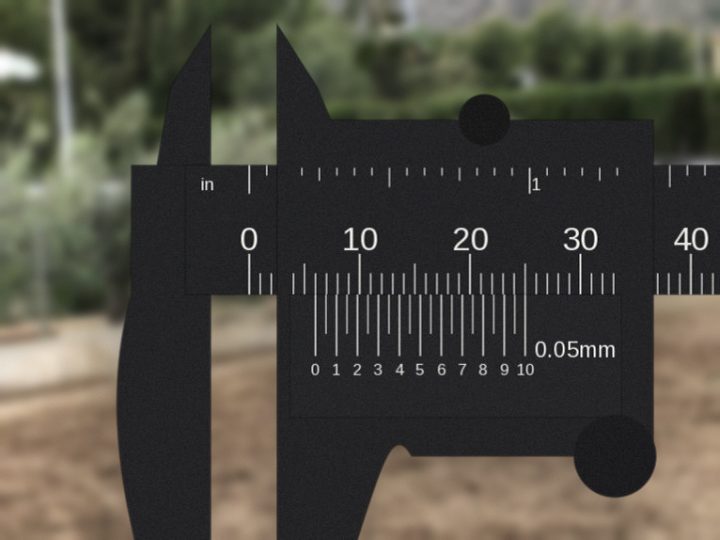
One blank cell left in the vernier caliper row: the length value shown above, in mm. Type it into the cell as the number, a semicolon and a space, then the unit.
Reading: 6.0; mm
